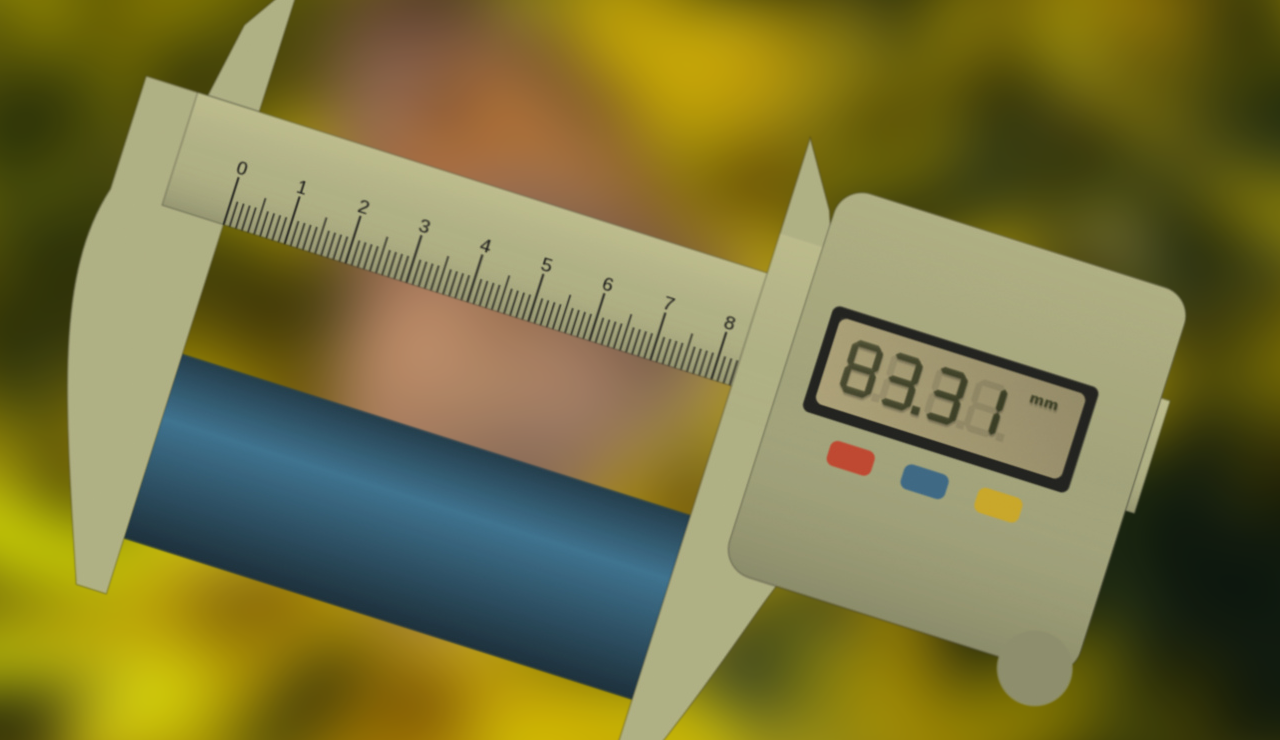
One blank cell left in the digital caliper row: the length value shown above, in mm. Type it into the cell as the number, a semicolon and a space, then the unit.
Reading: 83.31; mm
